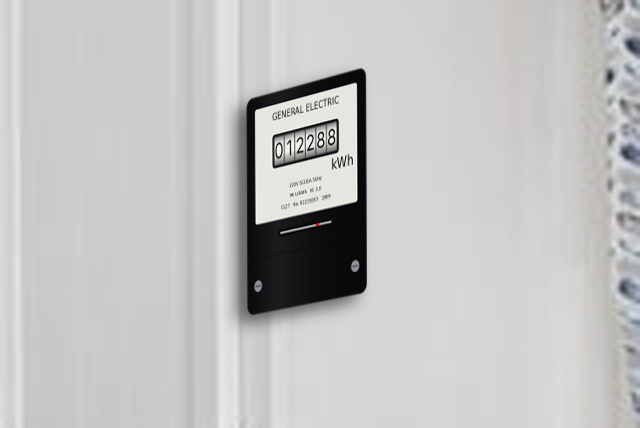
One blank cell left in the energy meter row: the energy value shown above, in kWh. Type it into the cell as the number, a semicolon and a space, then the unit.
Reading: 12288; kWh
